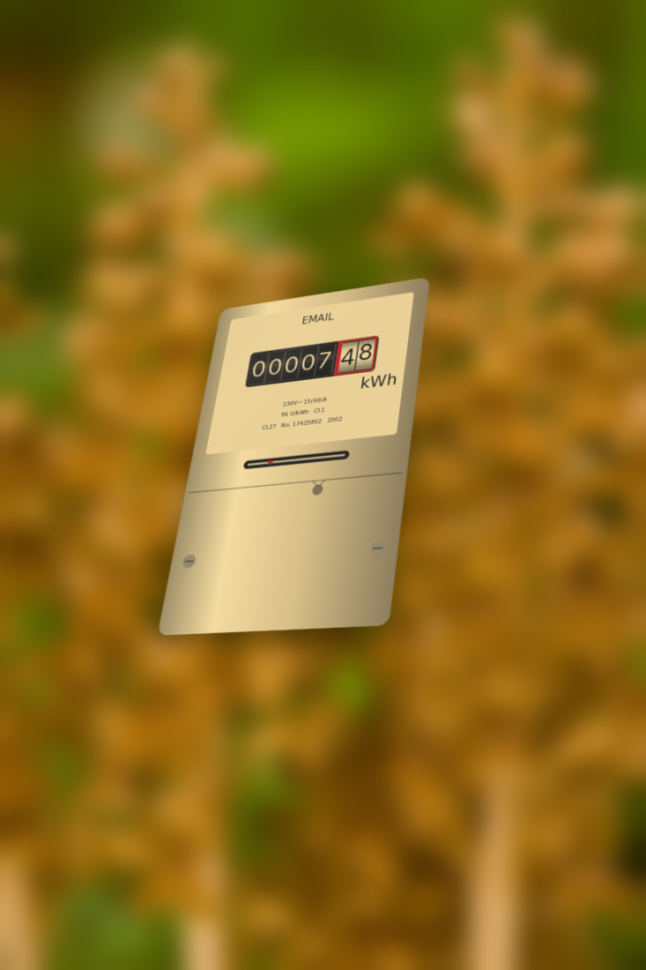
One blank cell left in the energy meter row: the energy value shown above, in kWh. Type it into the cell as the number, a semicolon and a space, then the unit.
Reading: 7.48; kWh
